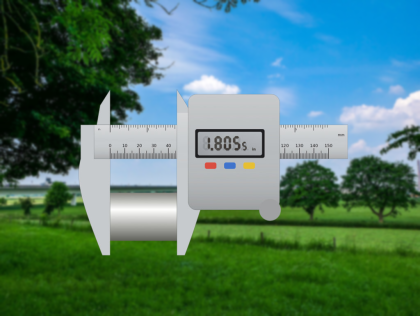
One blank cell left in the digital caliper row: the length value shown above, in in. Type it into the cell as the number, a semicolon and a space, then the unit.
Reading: 1.8055; in
